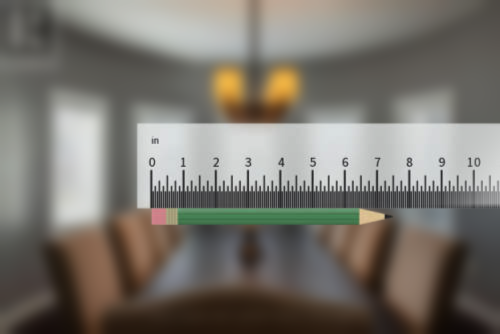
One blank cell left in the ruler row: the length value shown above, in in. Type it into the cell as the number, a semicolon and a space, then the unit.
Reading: 7.5; in
